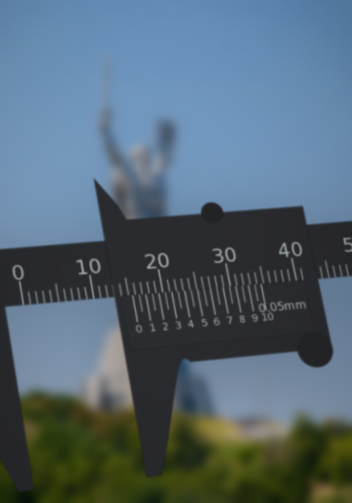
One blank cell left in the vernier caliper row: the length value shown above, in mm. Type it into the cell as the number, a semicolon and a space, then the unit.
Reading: 15.6; mm
